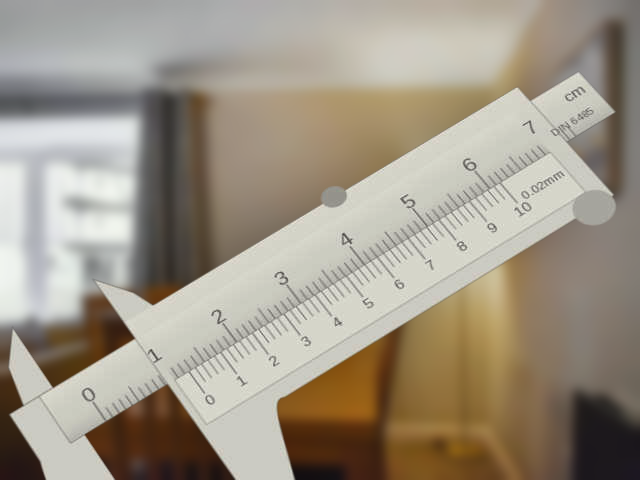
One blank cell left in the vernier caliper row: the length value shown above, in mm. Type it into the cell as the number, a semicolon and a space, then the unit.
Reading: 12.6; mm
